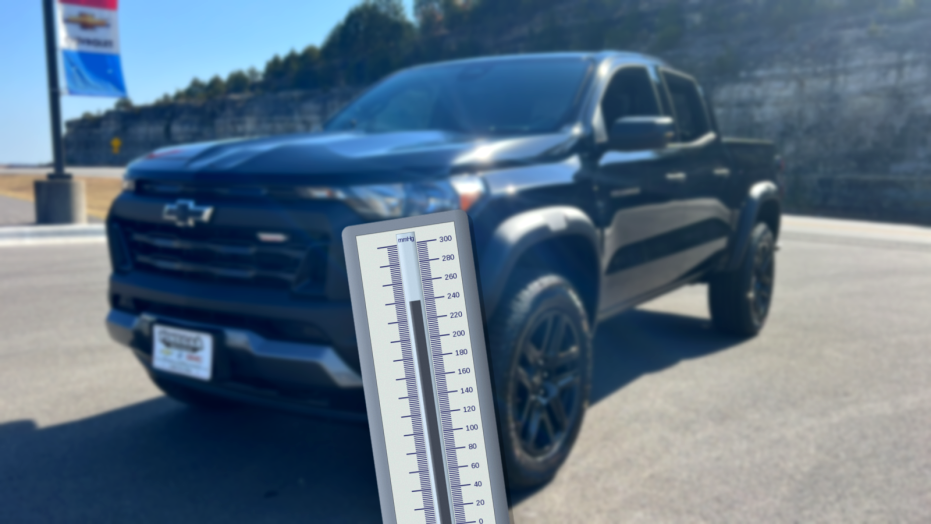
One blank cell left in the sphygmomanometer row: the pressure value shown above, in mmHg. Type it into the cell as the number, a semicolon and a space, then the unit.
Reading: 240; mmHg
